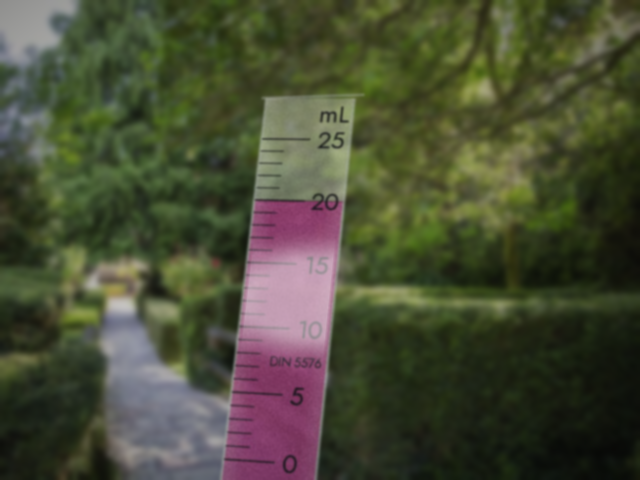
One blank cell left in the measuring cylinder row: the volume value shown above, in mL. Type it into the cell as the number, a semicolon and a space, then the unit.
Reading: 20; mL
